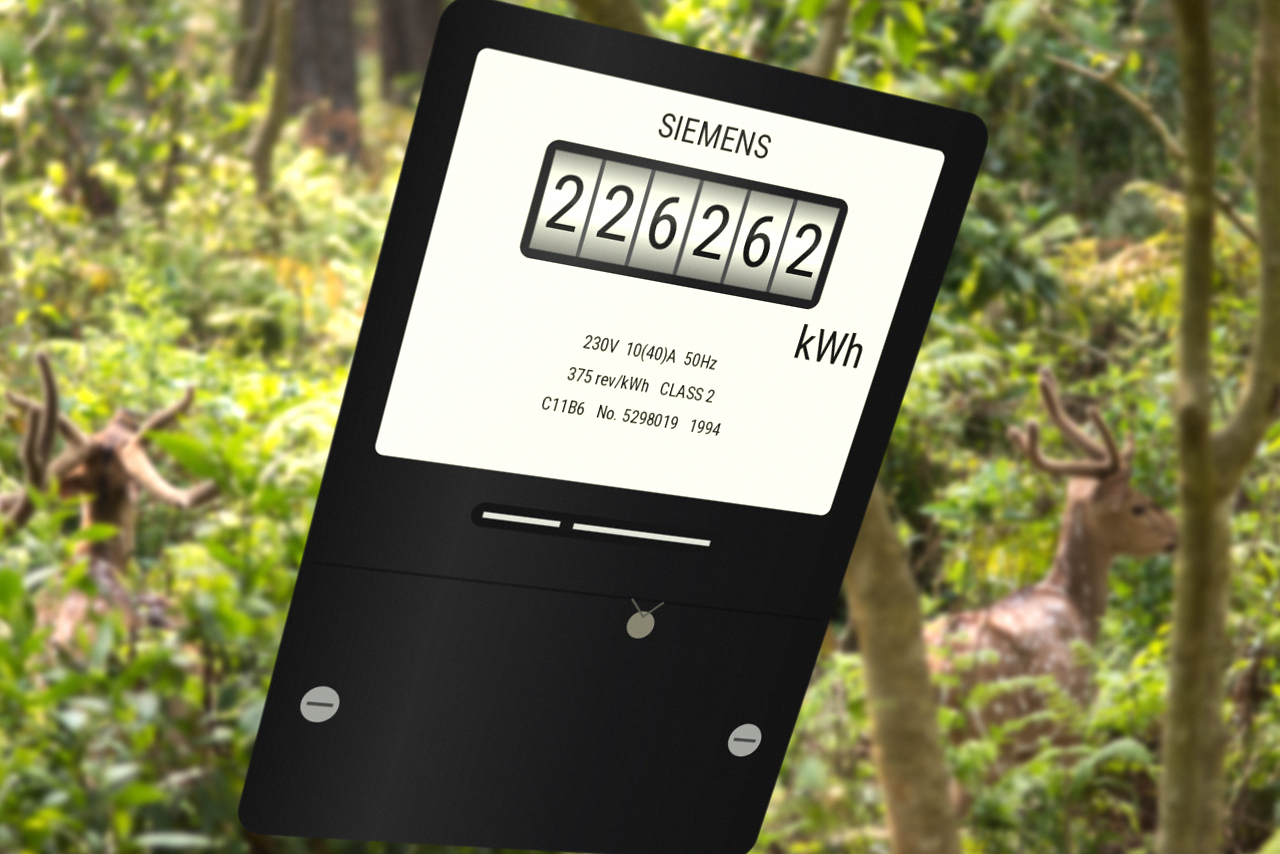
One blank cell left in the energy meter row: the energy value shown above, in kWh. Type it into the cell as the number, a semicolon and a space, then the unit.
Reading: 226262; kWh
